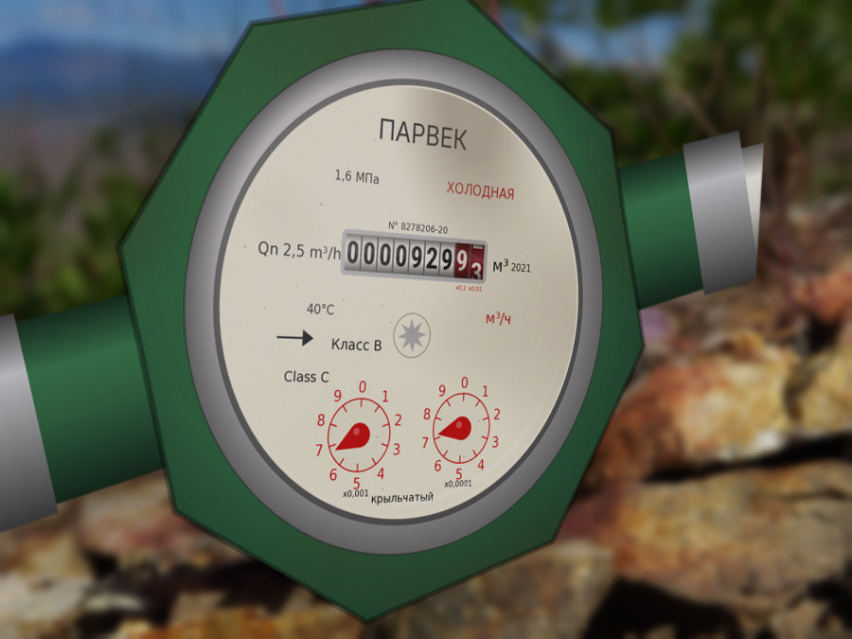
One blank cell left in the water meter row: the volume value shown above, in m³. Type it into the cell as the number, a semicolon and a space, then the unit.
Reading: 929.9267; m³
